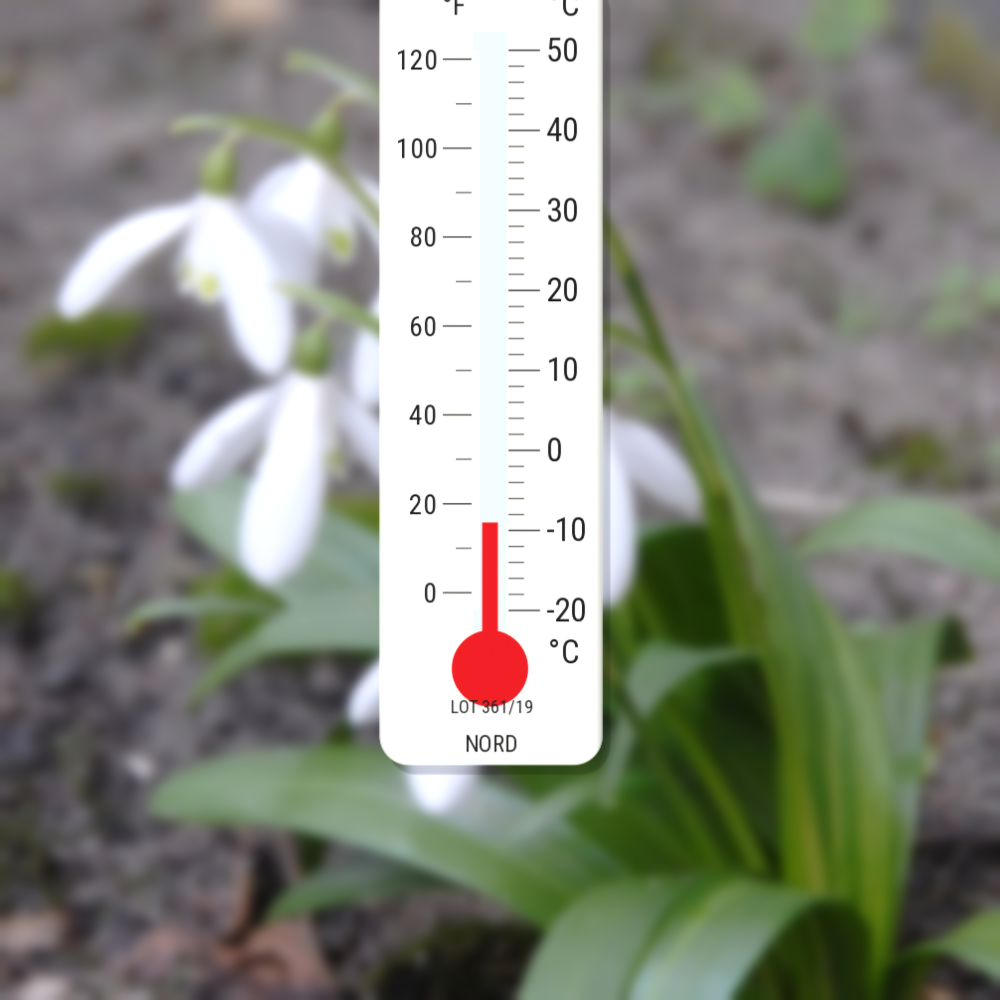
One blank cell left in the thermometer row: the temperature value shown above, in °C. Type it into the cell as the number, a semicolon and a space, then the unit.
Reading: -9; °C
